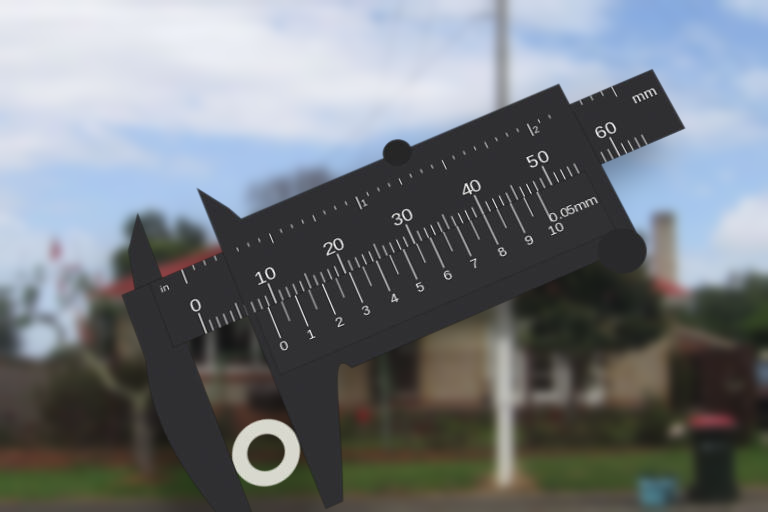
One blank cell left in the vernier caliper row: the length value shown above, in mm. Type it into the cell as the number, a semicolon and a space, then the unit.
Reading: 8.8; mm
